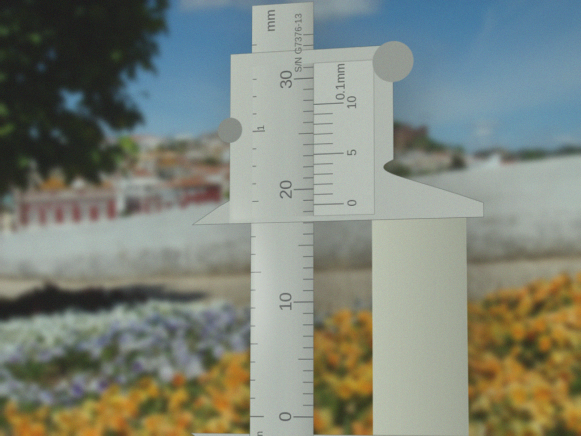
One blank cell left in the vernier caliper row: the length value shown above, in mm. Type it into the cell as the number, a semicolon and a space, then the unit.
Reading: 18.6; mm
